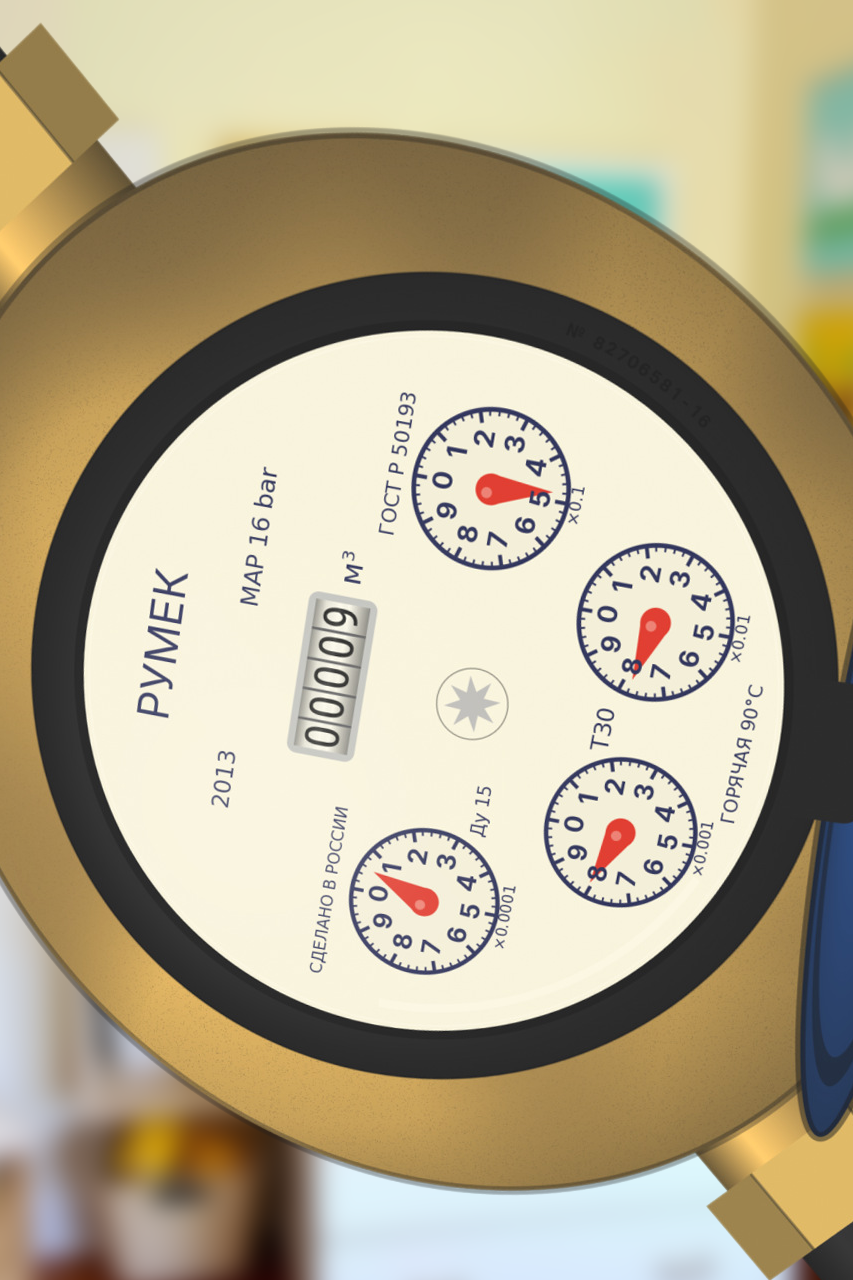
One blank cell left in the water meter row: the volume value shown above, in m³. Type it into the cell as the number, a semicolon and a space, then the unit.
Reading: 9.4780; m³
